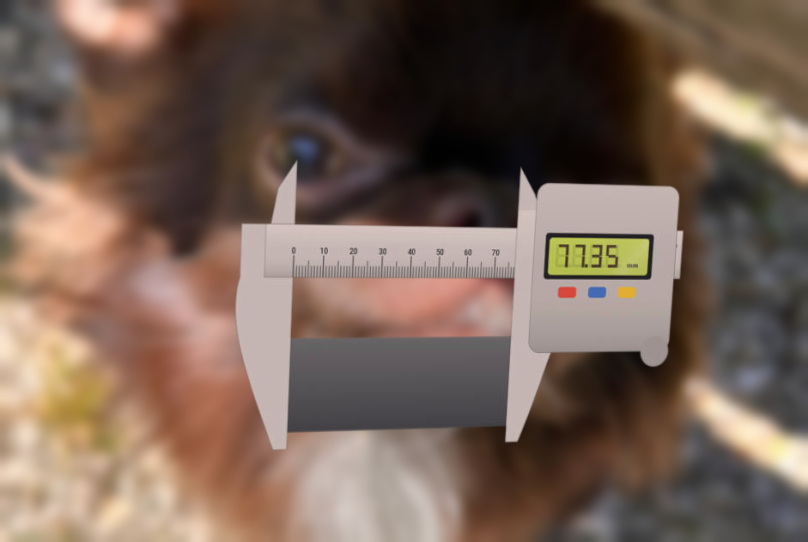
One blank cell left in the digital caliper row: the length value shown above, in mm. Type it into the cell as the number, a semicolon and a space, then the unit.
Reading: 77.35; mm
